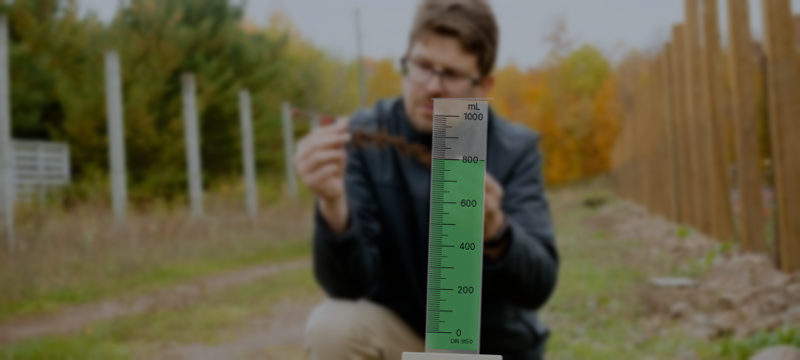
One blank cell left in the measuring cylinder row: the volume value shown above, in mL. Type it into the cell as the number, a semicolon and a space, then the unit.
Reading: 800; mL
